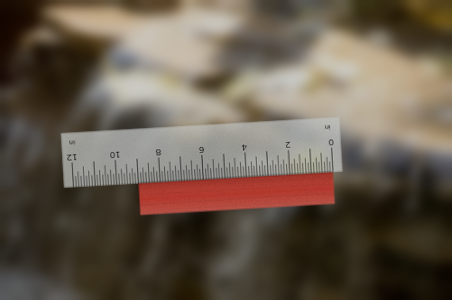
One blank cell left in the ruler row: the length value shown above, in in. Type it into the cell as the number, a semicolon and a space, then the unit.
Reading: 9; in
